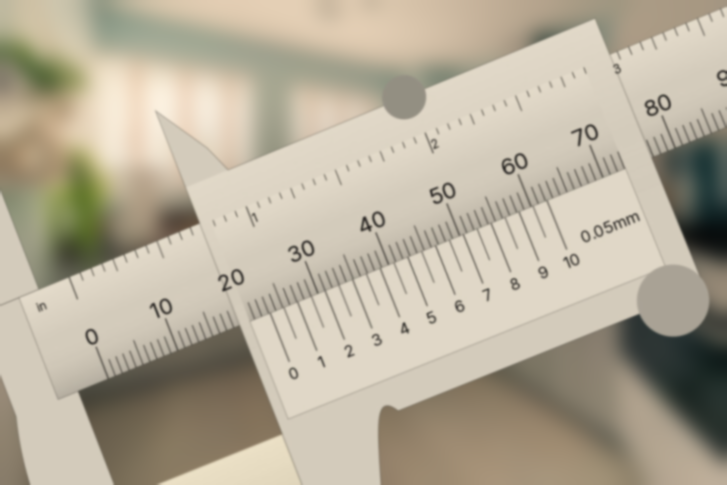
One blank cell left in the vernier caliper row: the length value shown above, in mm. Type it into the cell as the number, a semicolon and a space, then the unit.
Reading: 23.2; mm
